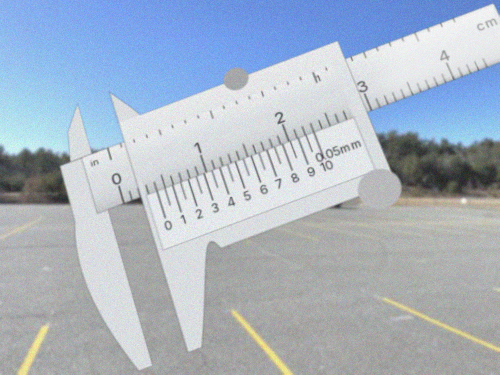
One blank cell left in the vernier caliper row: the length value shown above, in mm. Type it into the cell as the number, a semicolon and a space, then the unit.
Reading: 4.0; mm
